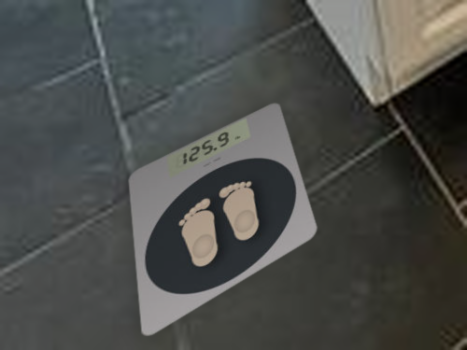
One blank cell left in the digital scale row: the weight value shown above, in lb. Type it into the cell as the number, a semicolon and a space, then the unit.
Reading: 125.9; lb
